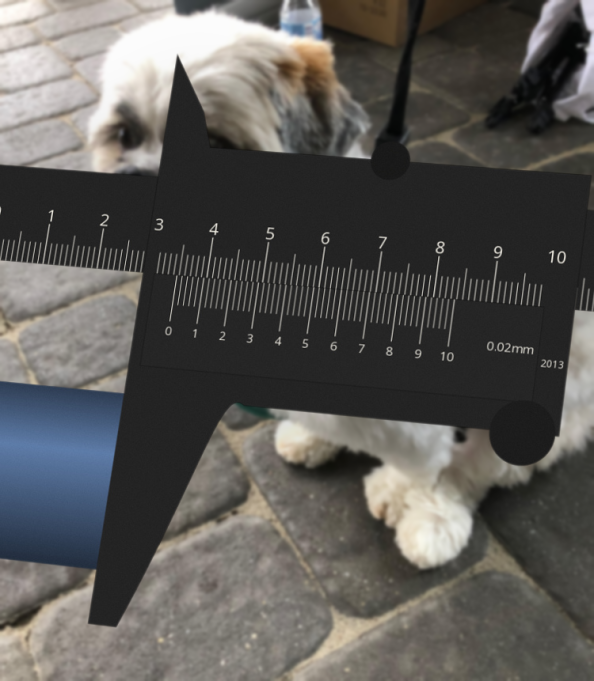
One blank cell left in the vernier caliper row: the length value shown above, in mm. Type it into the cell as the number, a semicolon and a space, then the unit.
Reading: 34.6; mm
